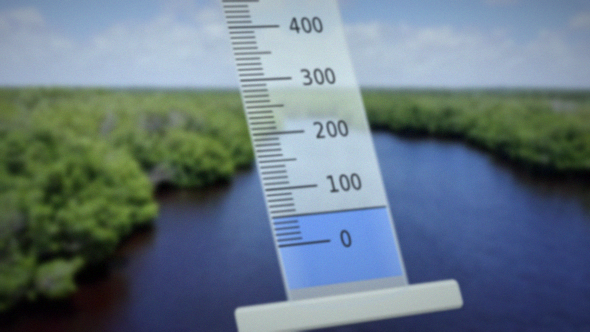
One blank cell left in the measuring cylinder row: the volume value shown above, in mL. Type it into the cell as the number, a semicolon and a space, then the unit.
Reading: 50; mL
